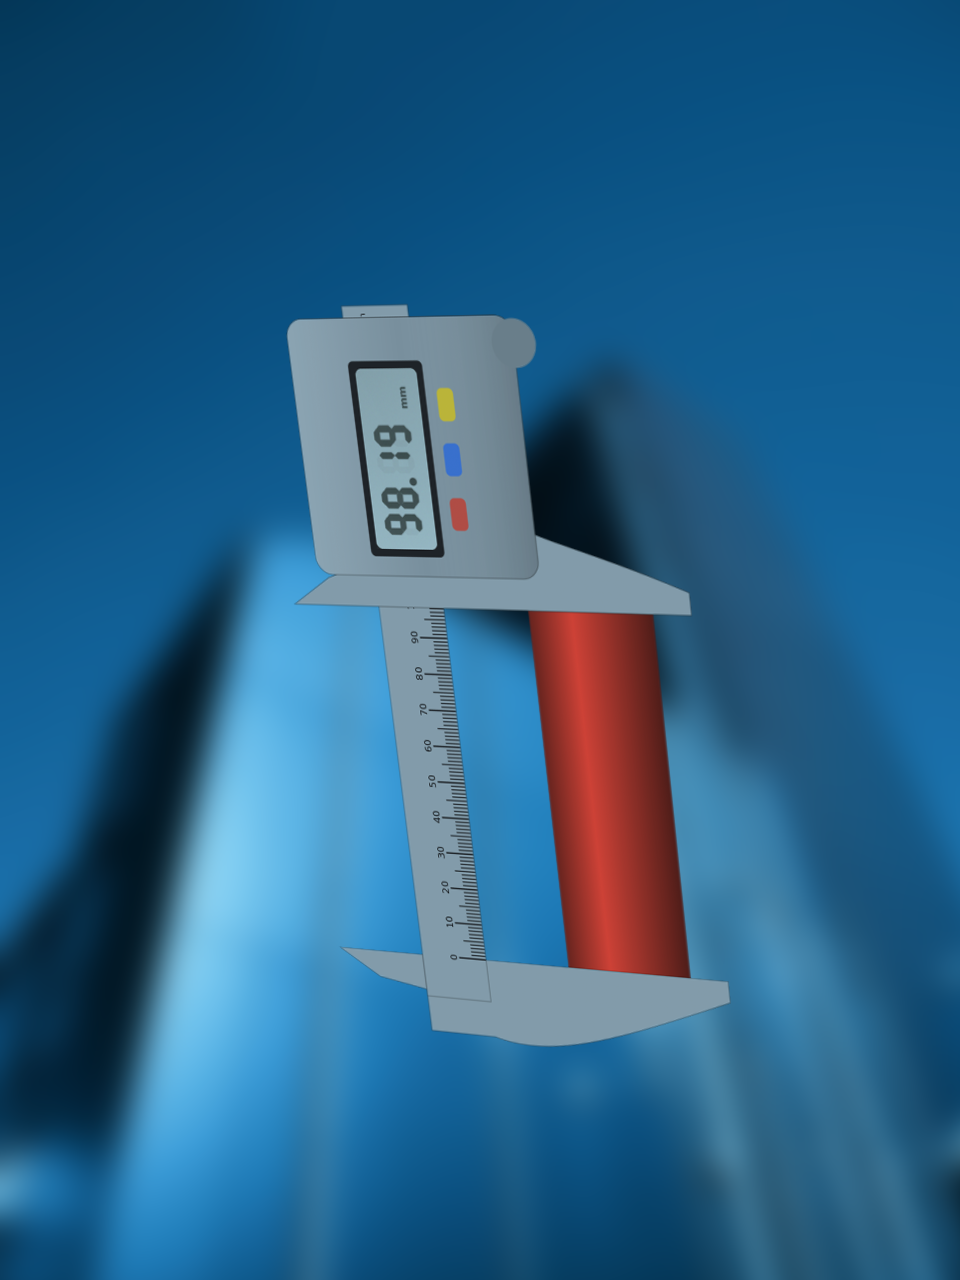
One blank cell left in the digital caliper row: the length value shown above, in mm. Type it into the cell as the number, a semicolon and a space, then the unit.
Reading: 98.19; mm
